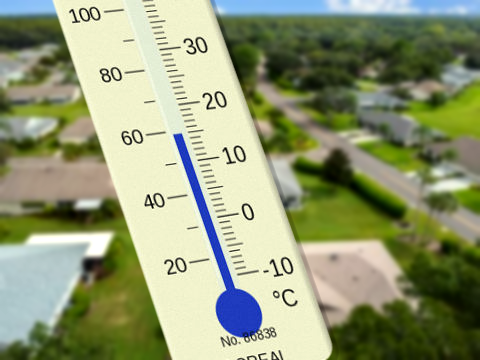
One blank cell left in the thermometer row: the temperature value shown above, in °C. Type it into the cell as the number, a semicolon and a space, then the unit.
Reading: 15; °C
